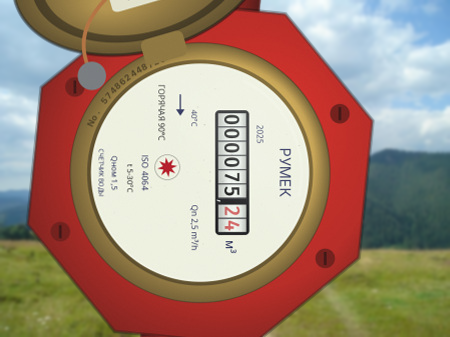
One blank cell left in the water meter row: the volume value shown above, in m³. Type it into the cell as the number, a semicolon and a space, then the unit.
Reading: 75.24; m³
